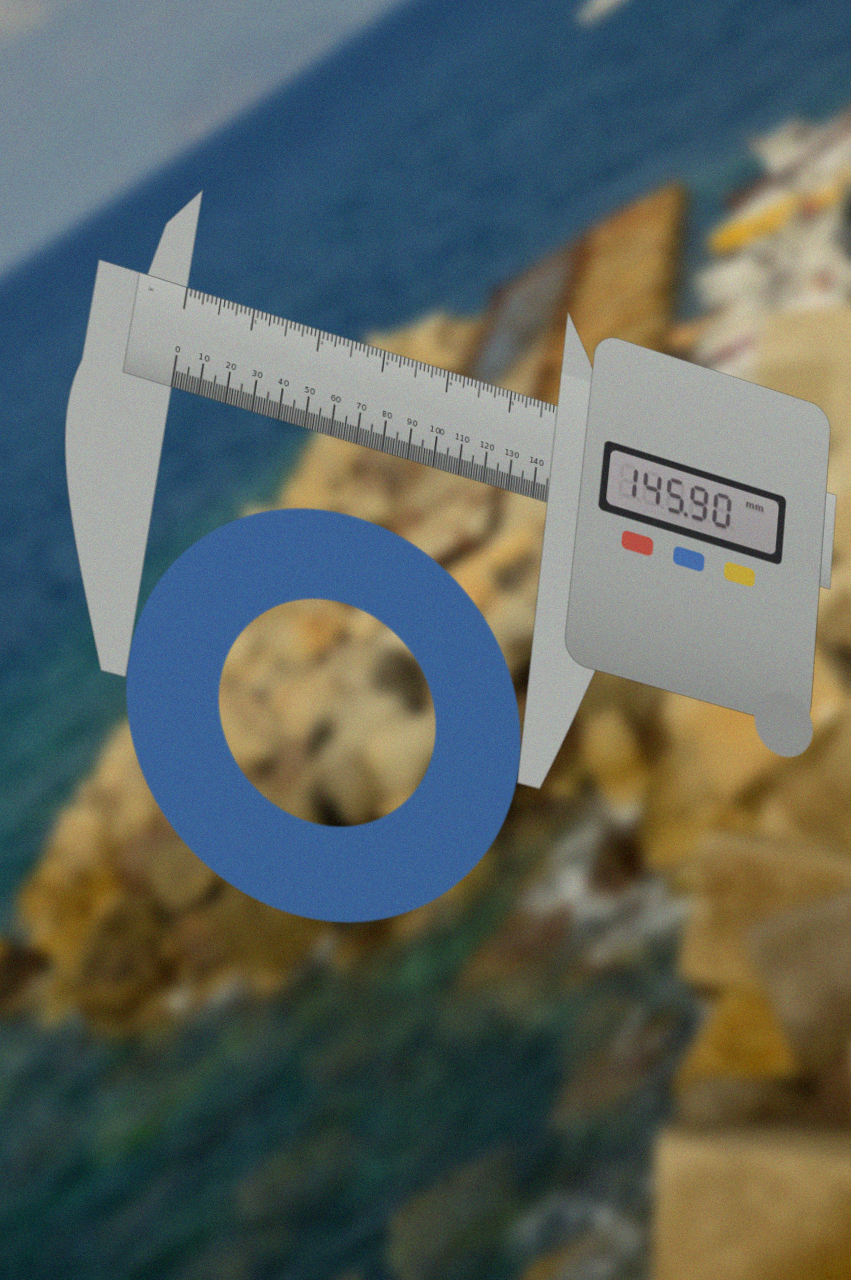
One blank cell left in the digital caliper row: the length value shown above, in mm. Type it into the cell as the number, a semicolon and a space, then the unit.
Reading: 145.90; mm
